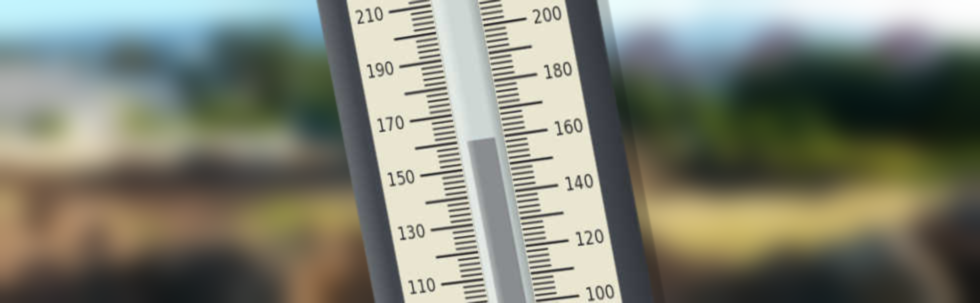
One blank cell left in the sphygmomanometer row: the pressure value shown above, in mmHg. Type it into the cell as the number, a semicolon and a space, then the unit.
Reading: 160; mmHg
